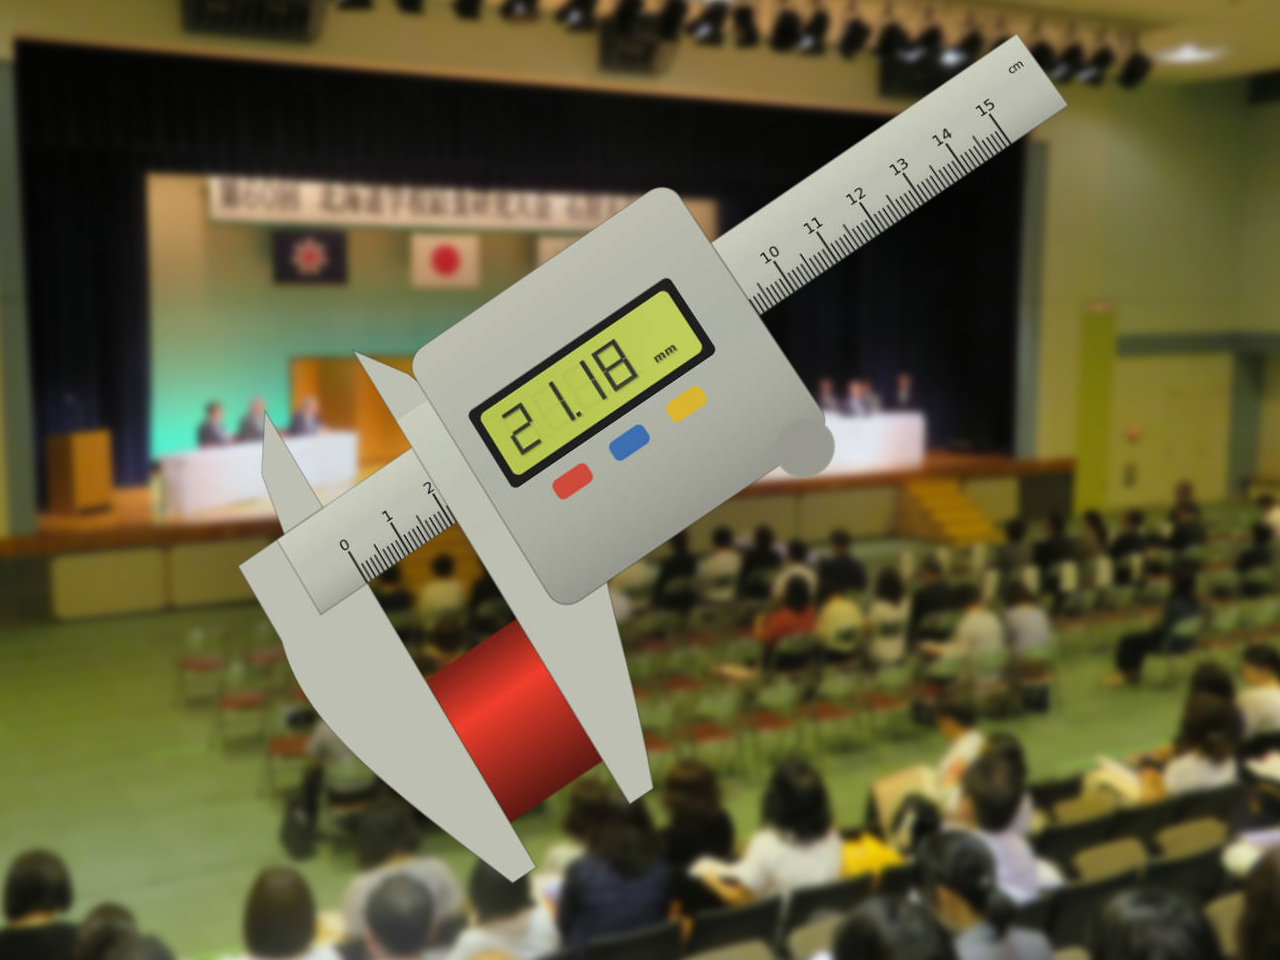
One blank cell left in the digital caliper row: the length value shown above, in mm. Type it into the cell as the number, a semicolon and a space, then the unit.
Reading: 21.18; mm
